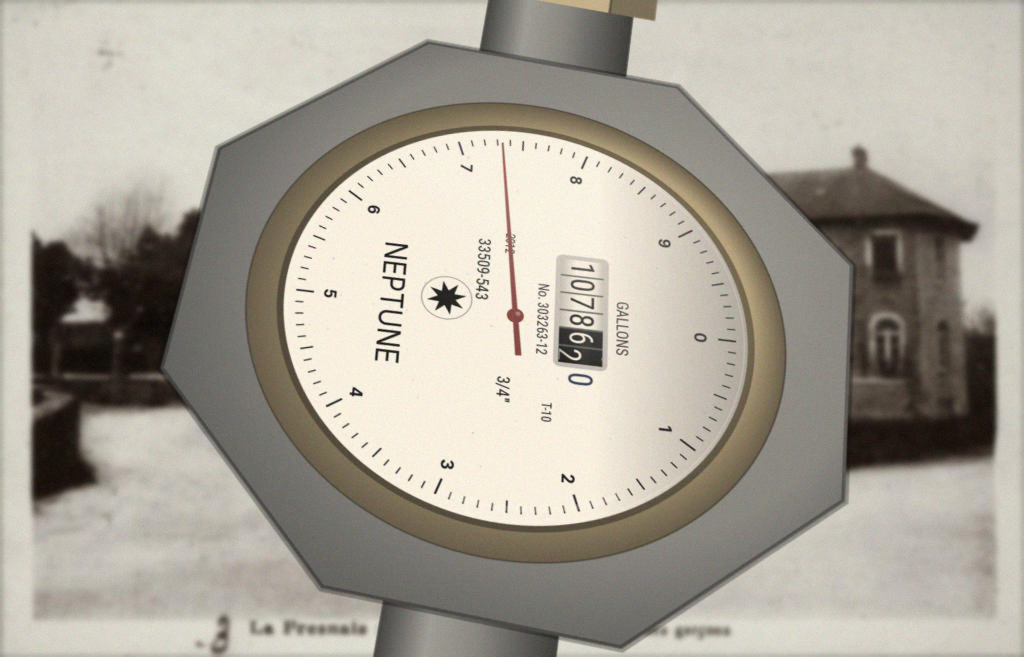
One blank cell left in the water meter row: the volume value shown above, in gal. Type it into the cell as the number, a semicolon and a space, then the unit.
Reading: 1078617.3; gal
